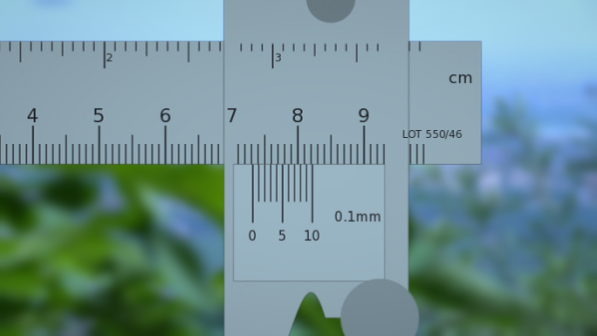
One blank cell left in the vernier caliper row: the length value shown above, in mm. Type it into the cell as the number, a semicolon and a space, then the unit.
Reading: 73.2; mm
